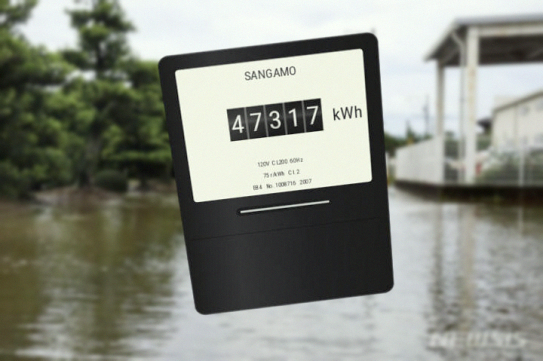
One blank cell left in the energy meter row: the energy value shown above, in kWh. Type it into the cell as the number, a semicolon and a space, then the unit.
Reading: 47317; kWh
